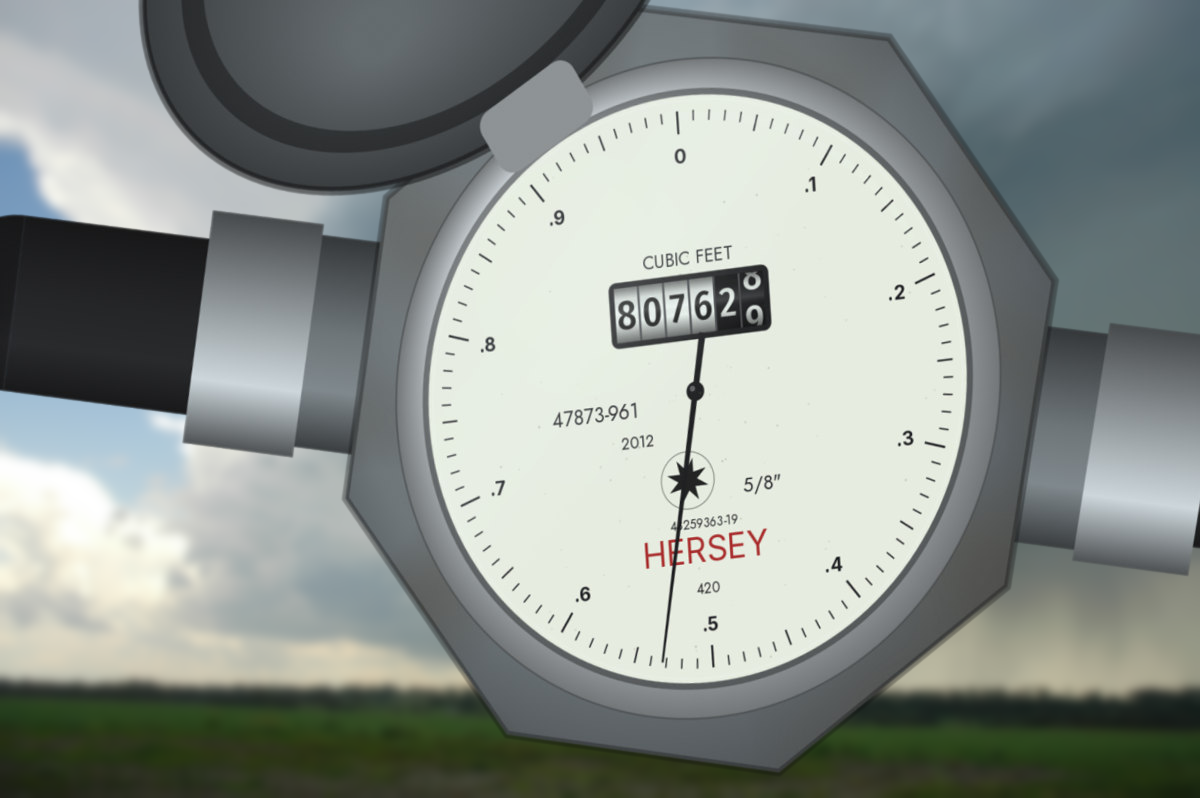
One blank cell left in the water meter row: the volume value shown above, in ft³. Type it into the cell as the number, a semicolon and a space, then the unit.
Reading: 807628.53; ft³
